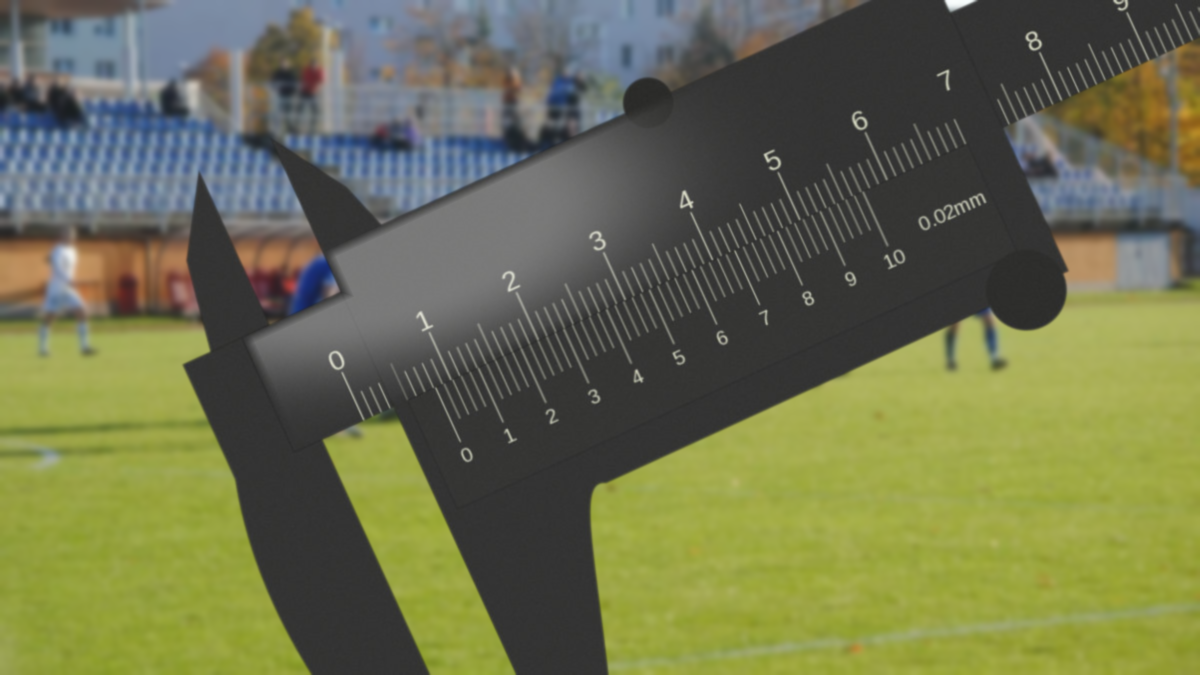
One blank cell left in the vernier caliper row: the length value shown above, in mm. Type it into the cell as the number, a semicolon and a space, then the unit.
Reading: 8.2; mm
